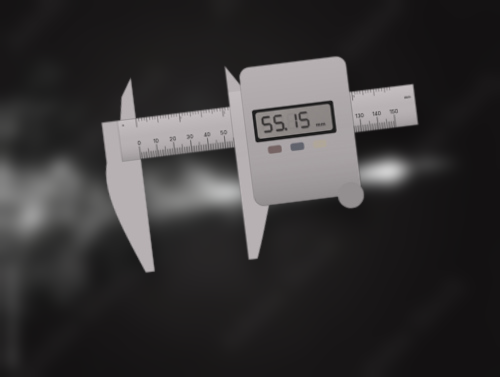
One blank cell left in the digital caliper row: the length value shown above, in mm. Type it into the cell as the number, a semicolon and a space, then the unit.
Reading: 55.15; mm
